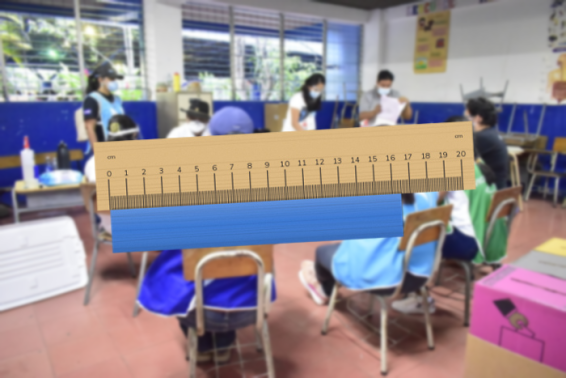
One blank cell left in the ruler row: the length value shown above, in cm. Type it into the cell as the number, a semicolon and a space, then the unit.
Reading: 16.5; cm
